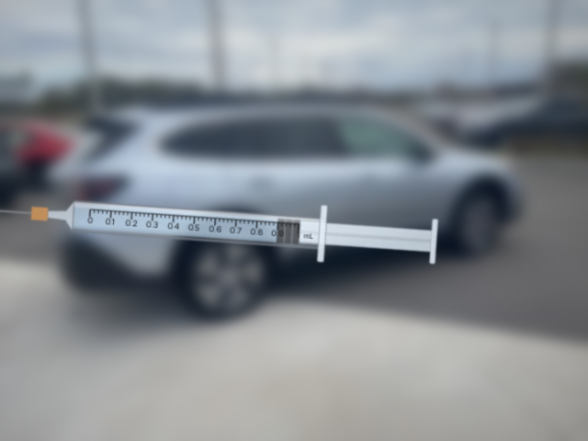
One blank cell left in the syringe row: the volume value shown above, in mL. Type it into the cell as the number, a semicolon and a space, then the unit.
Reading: 0.9; mL
